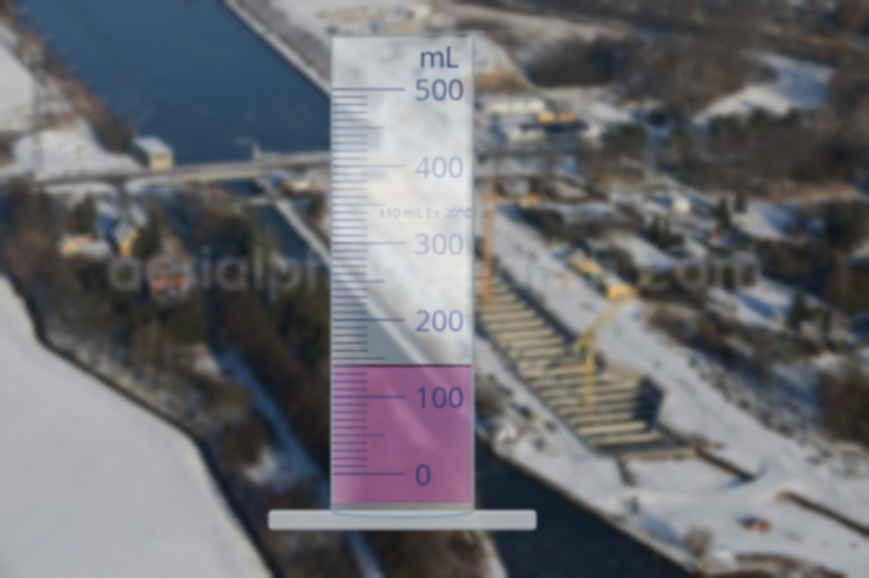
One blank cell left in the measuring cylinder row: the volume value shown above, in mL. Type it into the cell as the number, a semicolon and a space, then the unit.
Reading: 140; mL
